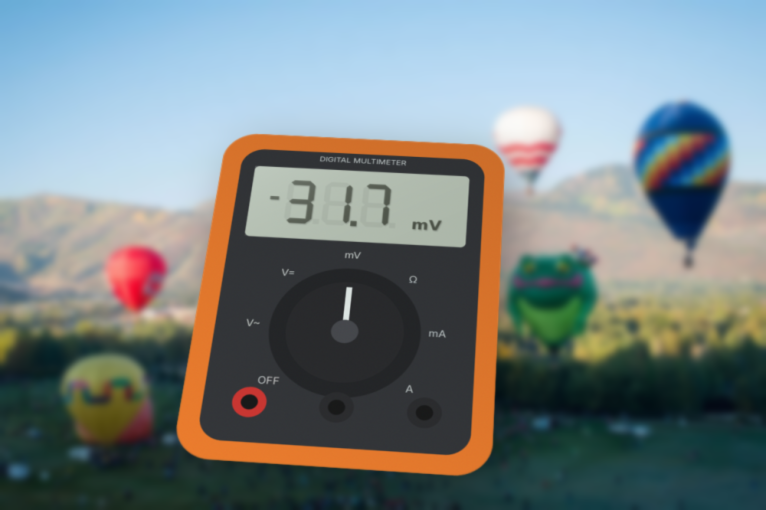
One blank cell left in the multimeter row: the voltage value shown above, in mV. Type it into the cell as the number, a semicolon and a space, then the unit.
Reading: -31.7; mV
